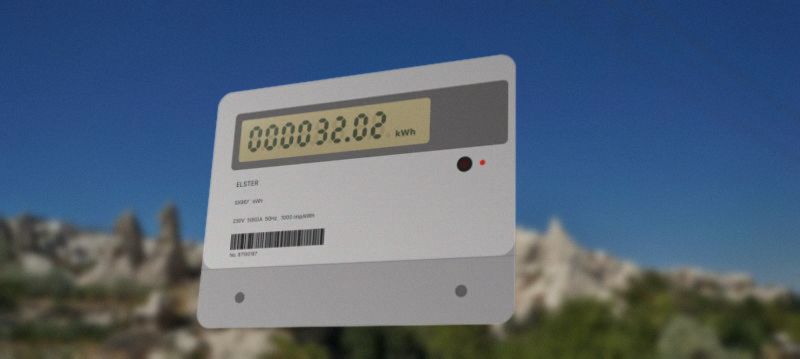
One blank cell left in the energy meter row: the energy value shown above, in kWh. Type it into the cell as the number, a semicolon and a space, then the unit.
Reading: 32.02; kWh
